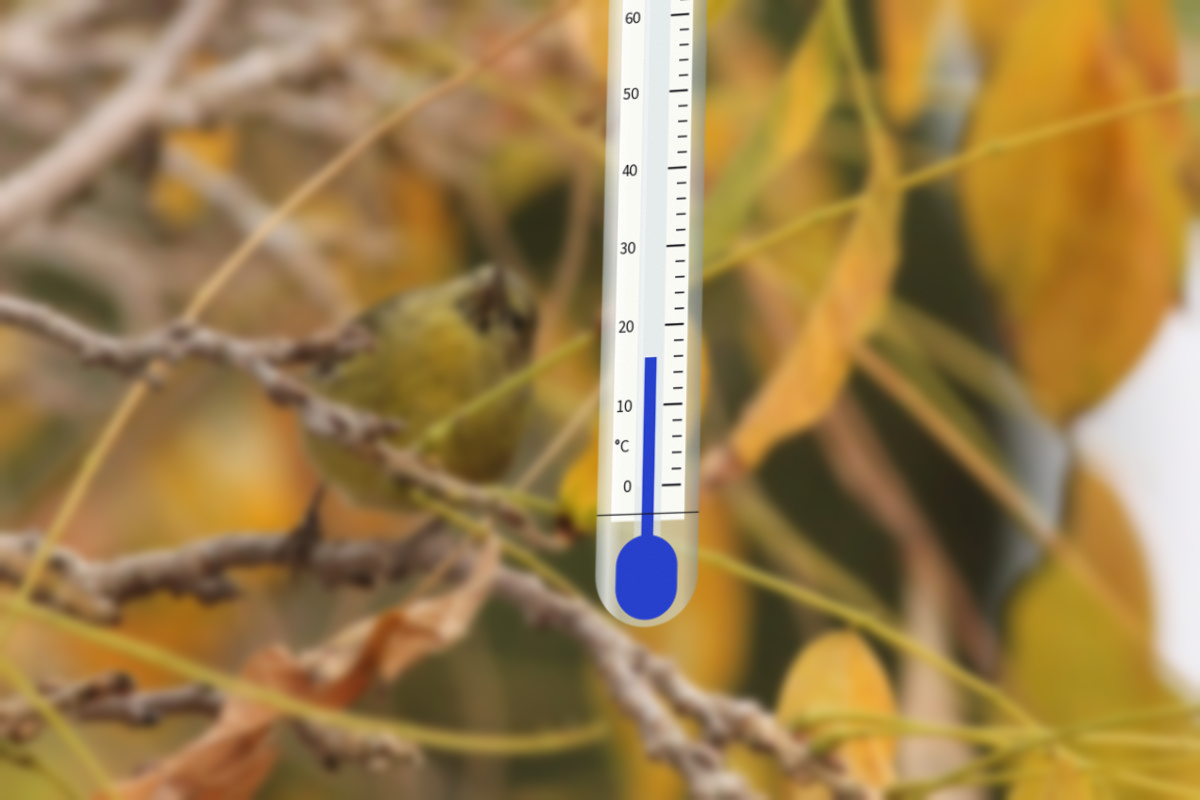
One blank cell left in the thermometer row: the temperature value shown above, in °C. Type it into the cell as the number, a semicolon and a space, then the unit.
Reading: 16; °C
